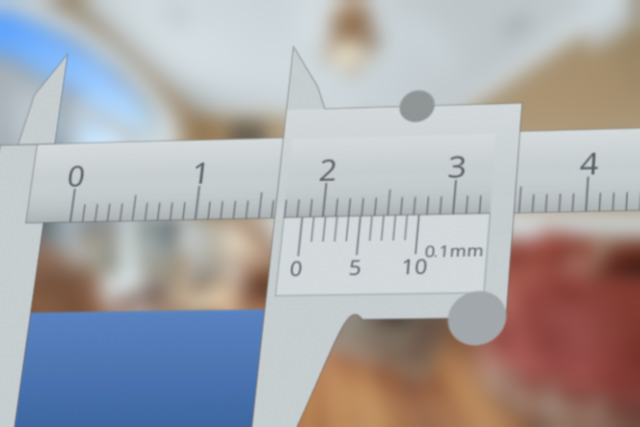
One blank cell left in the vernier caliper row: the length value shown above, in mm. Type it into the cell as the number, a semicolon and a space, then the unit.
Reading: 18.4; mm
